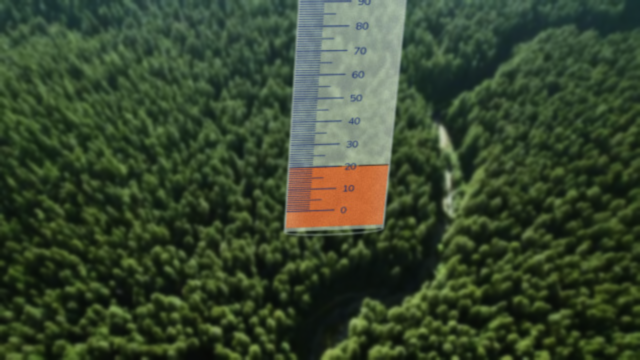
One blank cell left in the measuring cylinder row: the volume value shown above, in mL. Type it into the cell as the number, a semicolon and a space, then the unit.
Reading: 20; mL
